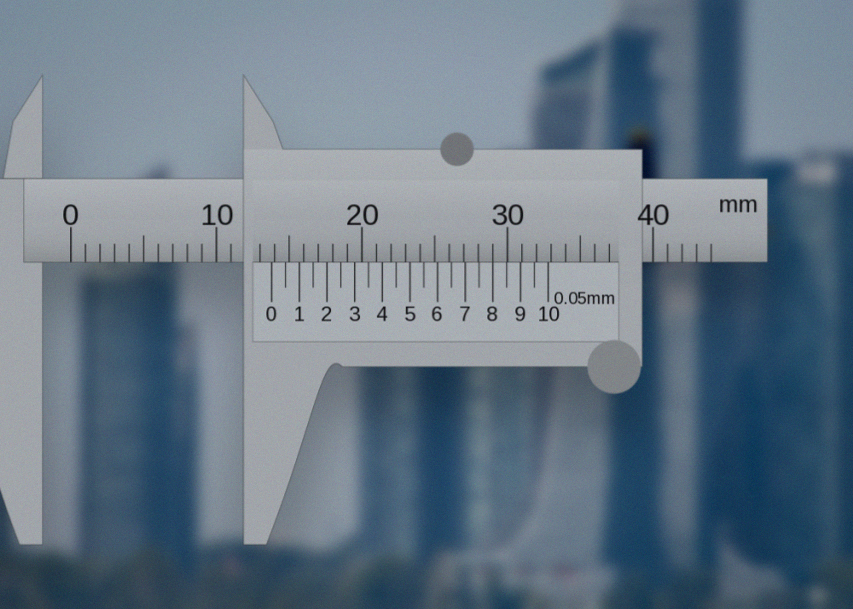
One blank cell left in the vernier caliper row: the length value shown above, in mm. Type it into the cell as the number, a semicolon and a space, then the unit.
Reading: 13.8; mm
